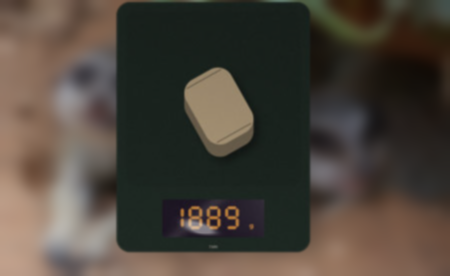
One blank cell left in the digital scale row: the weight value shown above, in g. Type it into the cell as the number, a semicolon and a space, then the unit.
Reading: 1889; g
